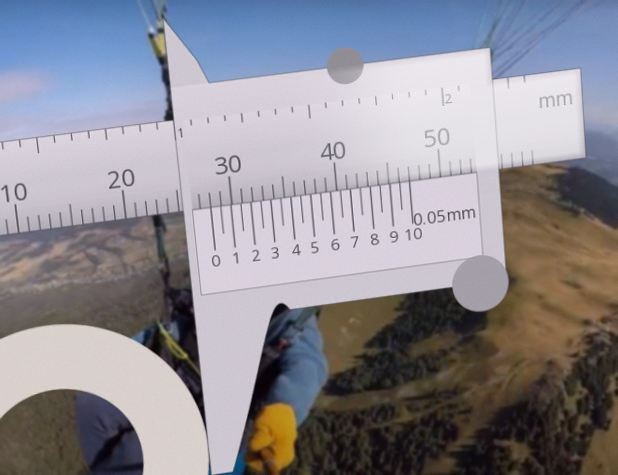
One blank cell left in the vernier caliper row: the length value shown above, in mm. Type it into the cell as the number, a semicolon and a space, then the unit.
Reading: 28.0; mm
